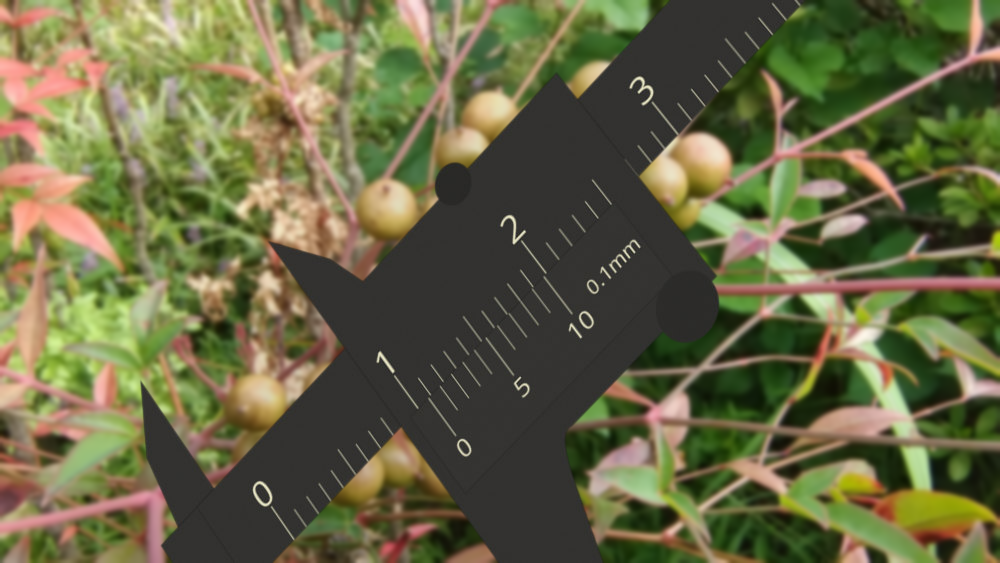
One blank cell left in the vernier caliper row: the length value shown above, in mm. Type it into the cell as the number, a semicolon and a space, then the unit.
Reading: 10.8; mm
